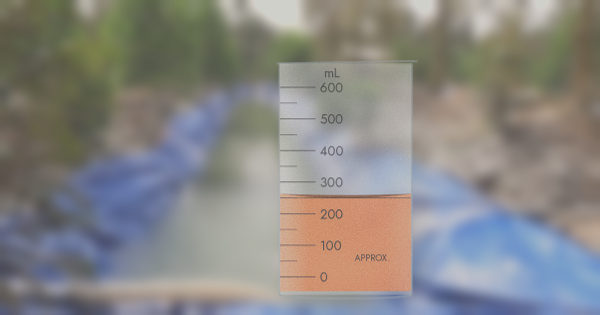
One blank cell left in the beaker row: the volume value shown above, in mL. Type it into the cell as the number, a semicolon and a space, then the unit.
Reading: 250; mL
